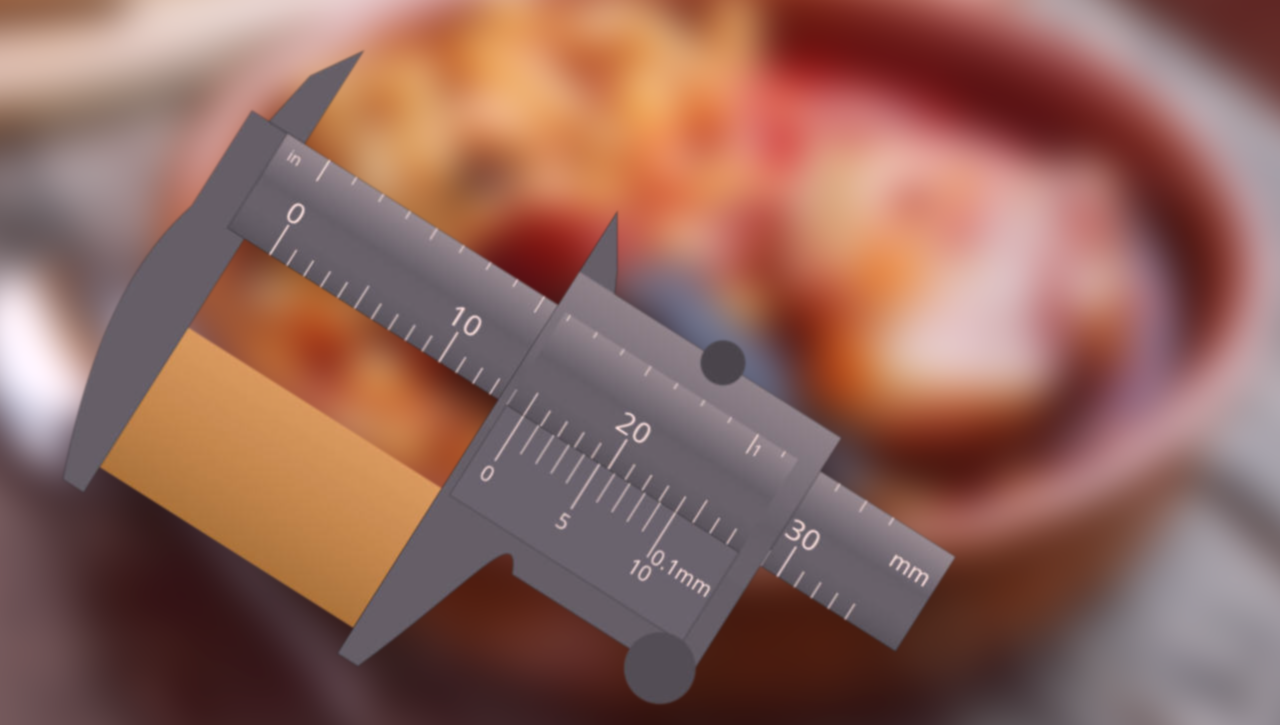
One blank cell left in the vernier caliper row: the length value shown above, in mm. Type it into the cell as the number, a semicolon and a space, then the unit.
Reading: 15.0; mm
